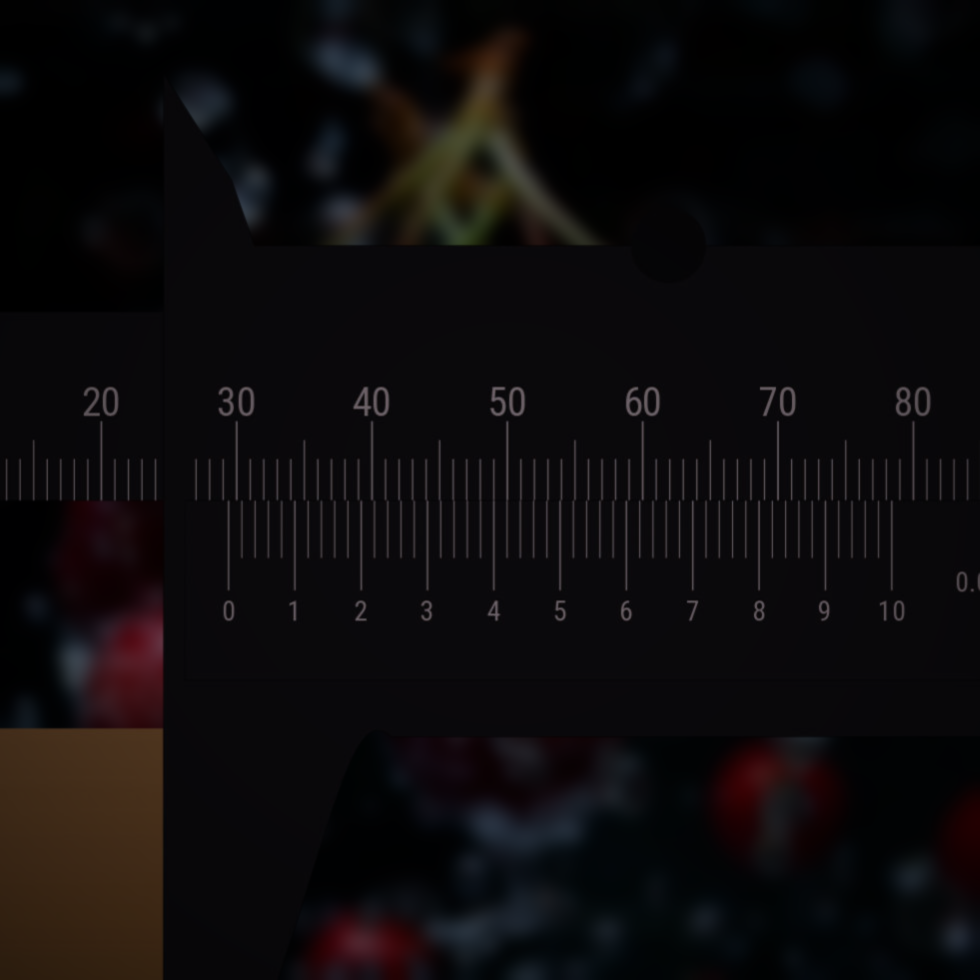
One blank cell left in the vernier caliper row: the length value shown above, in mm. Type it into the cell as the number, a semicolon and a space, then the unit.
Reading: 29.4; mm
